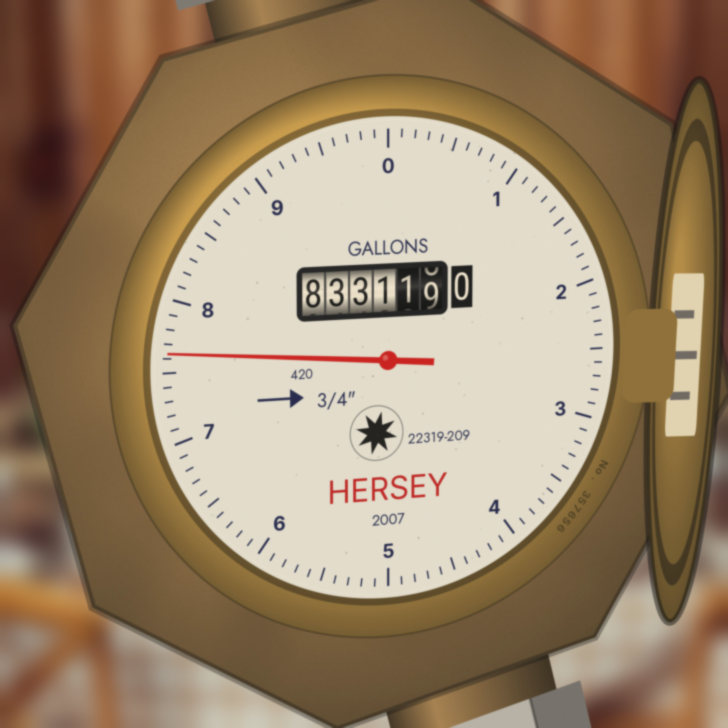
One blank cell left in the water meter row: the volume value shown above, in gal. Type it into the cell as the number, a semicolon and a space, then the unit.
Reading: 8331187.6; gal
